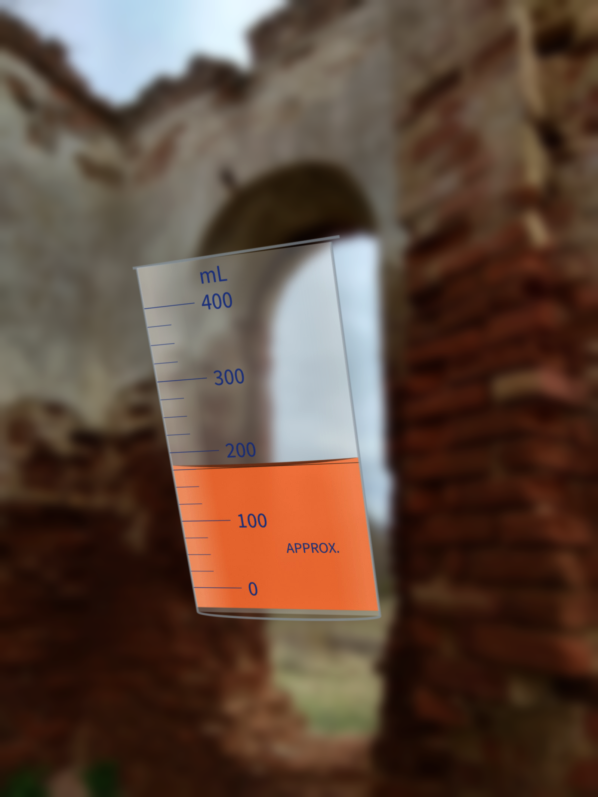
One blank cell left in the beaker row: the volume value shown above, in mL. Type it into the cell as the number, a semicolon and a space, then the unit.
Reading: 175; mL
